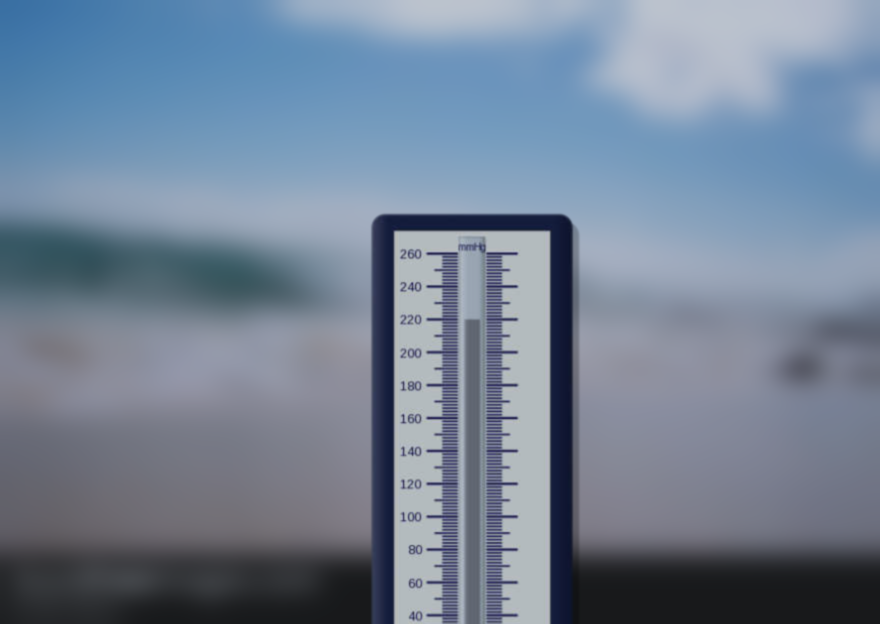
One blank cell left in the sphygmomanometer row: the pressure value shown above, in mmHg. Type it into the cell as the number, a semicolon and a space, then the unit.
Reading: 220; mmHg
